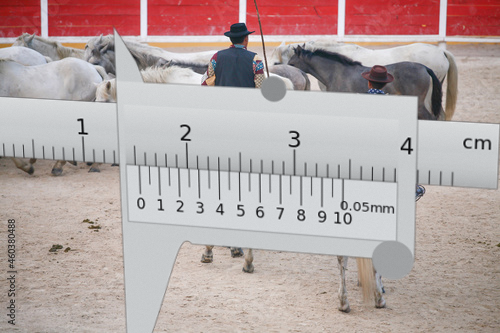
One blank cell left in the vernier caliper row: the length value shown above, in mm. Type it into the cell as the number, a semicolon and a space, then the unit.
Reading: 15.4; mm
